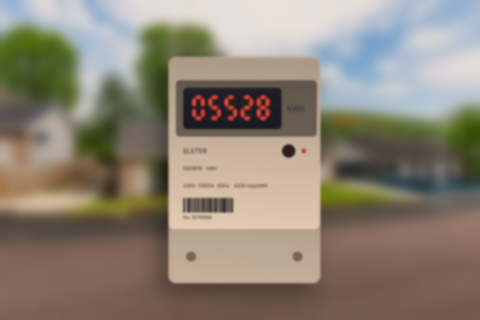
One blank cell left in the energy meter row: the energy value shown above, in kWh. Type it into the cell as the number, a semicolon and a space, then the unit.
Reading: 5528; kWh
